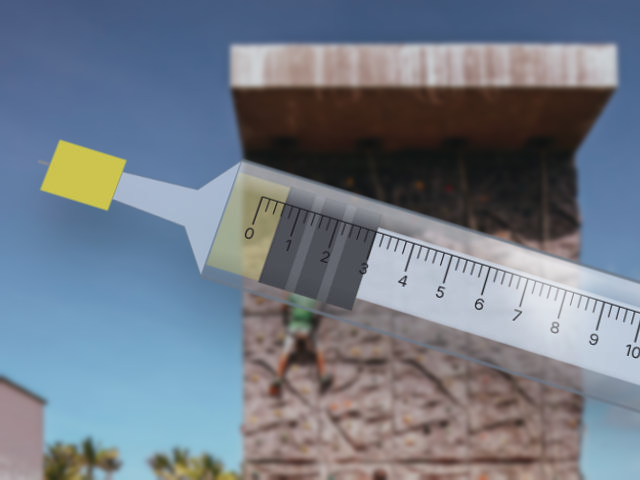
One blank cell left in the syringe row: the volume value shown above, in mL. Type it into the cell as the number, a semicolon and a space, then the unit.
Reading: 0.6; mL
